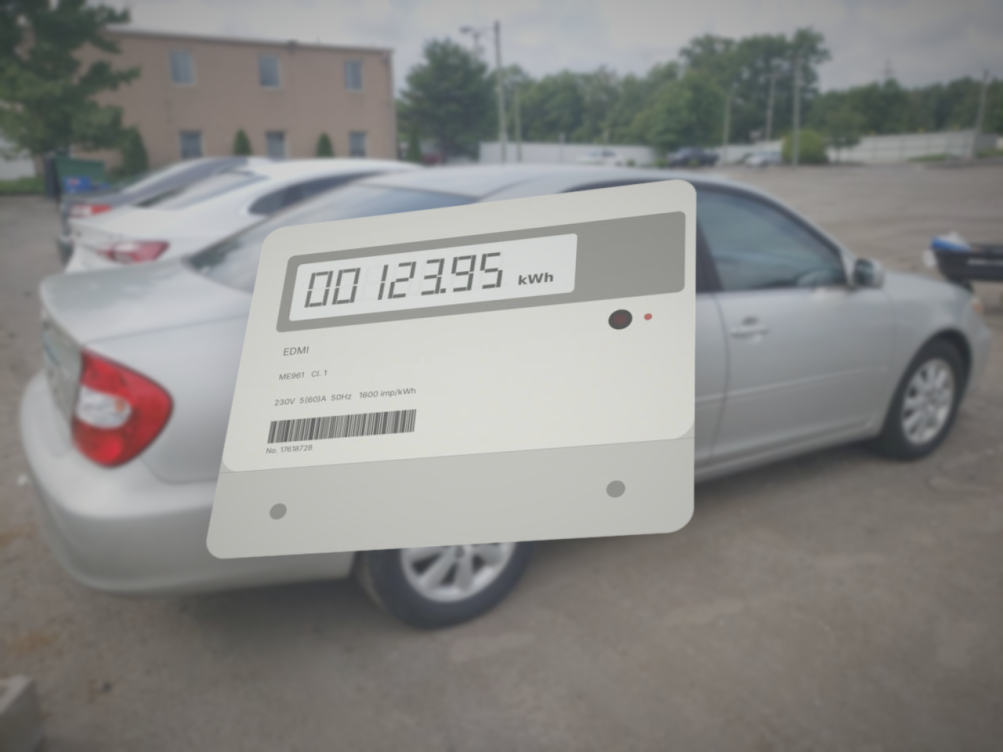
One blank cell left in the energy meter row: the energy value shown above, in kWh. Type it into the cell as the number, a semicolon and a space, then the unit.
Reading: 123.95; kWh
